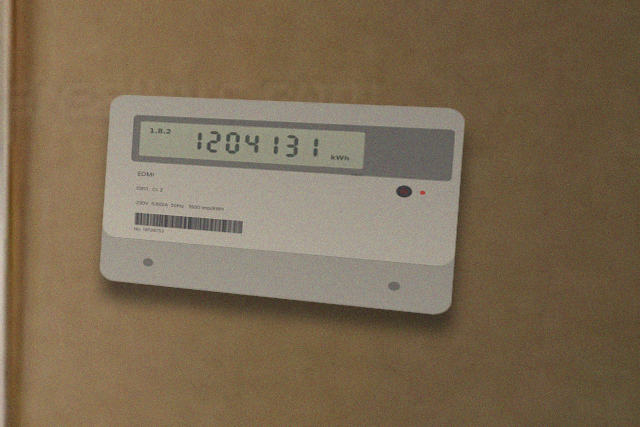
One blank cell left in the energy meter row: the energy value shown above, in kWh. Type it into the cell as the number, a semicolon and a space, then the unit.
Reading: 1204131; kWh
